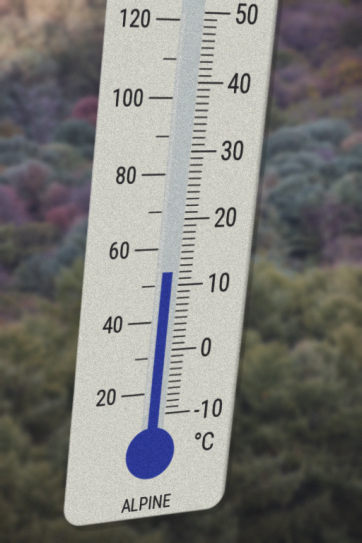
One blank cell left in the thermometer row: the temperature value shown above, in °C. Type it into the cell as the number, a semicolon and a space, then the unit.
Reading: 12; °C
